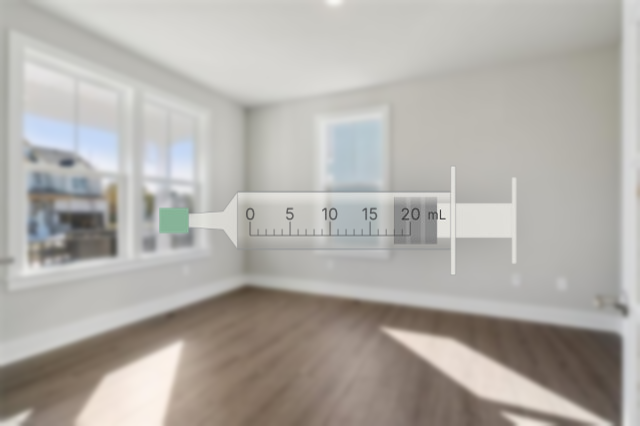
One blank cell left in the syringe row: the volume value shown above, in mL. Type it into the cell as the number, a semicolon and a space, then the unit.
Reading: 18; mL
